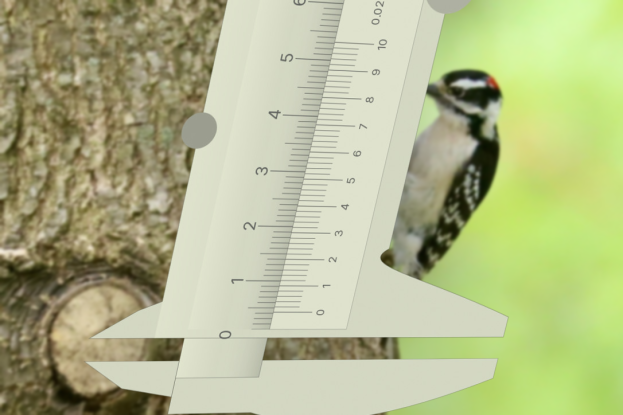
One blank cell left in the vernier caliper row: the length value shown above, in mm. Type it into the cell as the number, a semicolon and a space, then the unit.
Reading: 4.2; mm
